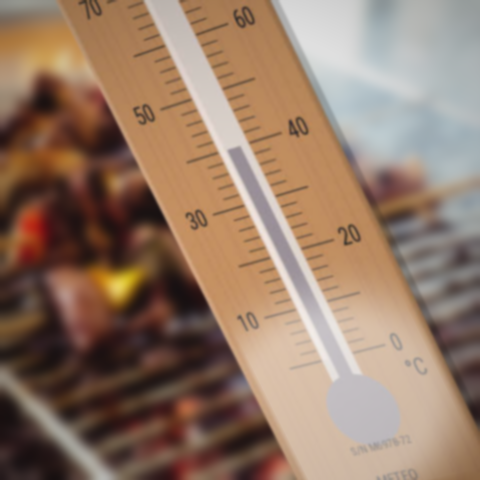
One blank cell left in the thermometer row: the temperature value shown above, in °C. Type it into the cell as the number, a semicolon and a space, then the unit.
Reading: 40; °C
